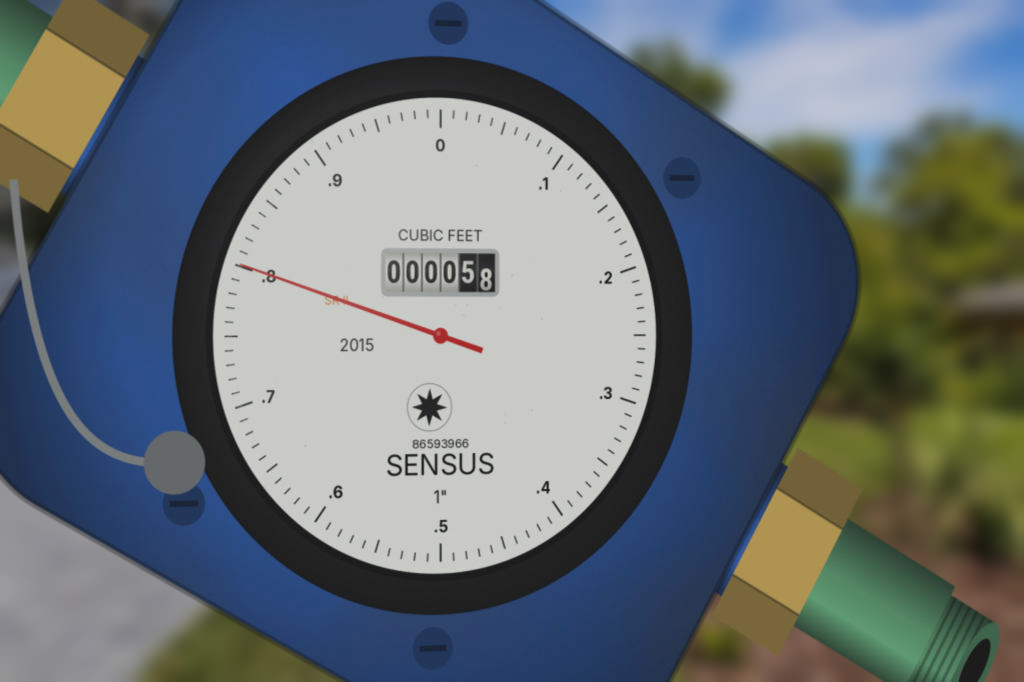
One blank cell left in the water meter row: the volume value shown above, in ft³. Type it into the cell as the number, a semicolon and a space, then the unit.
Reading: 57.80; ft³
